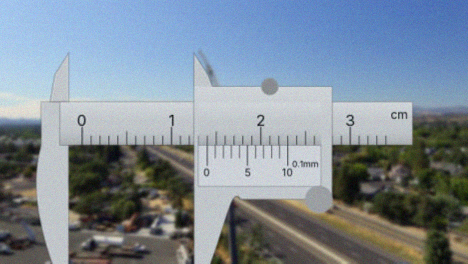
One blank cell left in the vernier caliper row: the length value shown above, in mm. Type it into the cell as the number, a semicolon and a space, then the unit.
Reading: 14.0; mm
